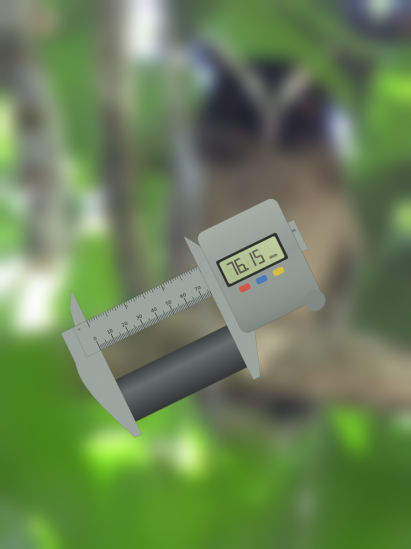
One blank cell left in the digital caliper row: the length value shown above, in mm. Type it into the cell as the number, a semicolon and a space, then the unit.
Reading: 76.15; mm
